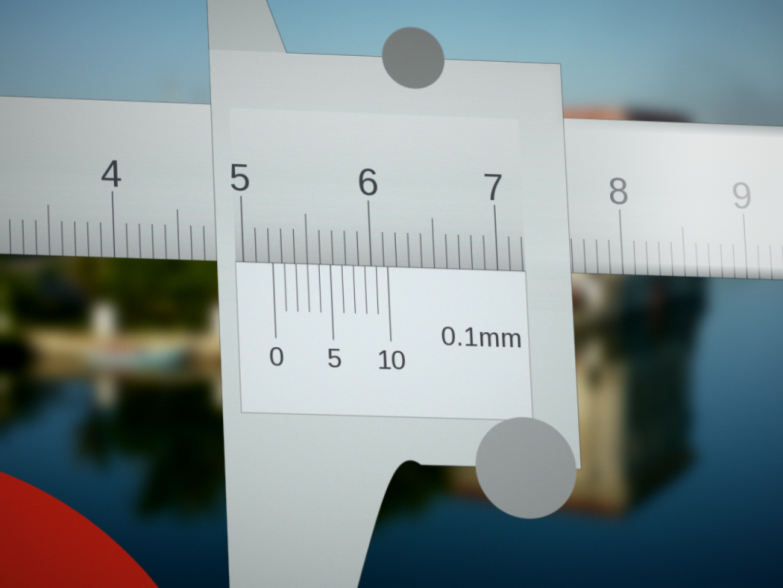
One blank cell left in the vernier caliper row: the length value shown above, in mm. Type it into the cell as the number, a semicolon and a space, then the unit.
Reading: 52.3; mm
